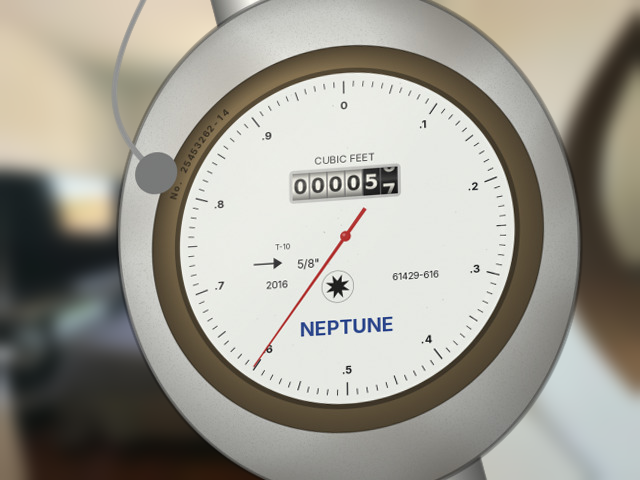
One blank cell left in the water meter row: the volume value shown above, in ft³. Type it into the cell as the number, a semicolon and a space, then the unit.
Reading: 56.60; ft³
